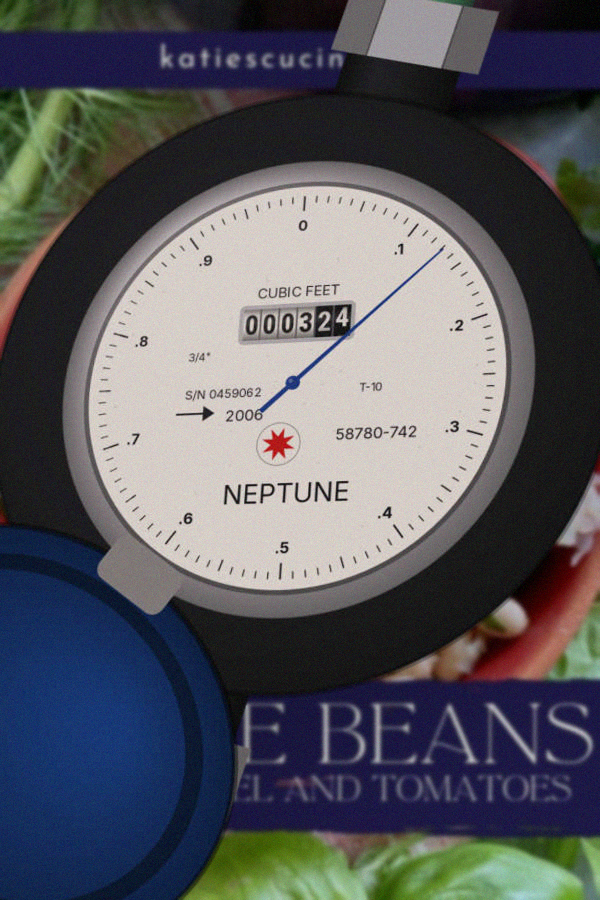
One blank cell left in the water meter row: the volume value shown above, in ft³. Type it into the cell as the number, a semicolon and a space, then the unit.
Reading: 324.13; ft³
